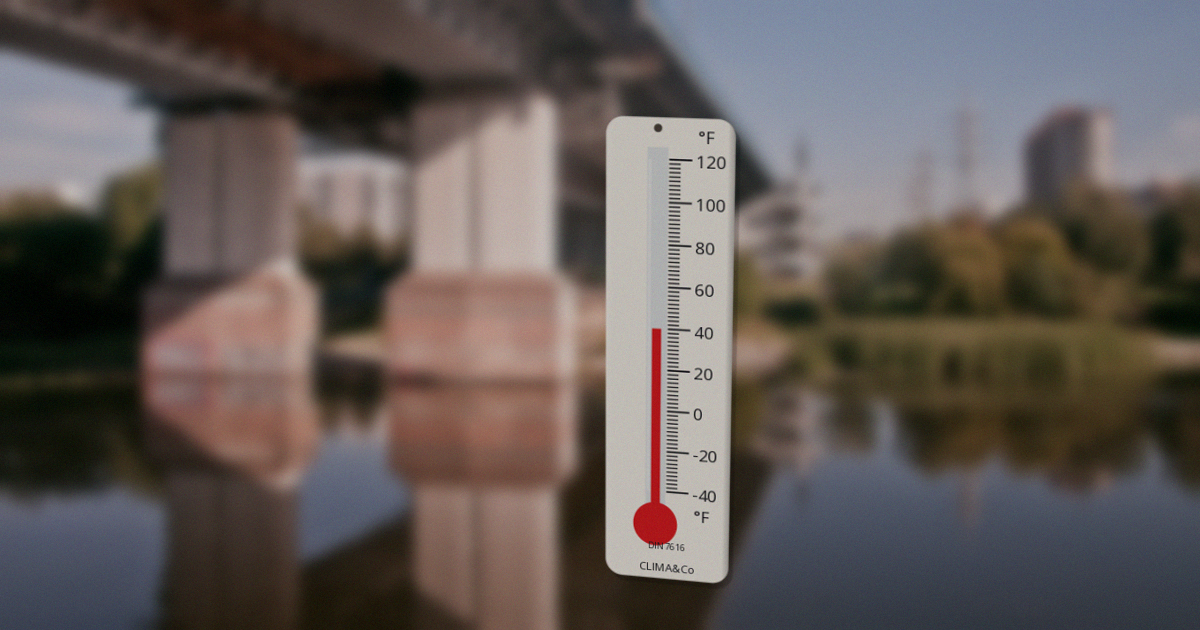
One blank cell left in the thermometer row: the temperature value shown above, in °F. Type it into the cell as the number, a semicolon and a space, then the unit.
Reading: 40; °F
